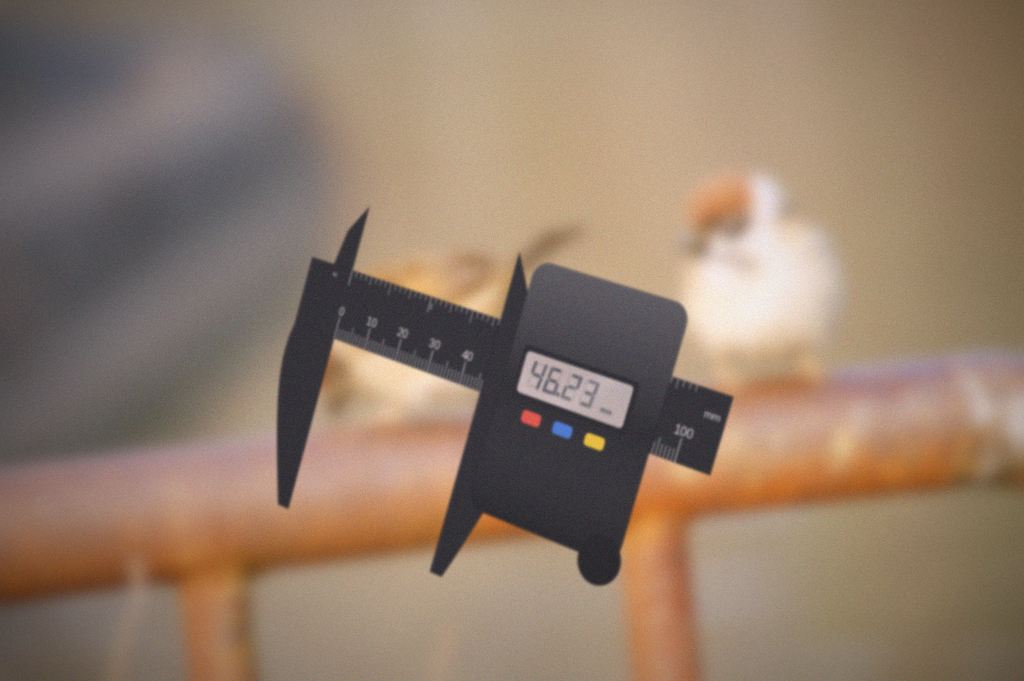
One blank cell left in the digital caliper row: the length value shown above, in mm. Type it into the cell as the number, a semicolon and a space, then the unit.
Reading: 46.23; mm
